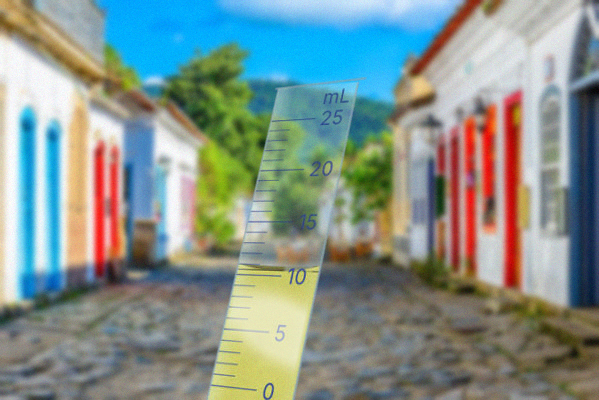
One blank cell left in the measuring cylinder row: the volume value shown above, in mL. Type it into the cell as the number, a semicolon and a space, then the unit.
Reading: 10.5; mL
